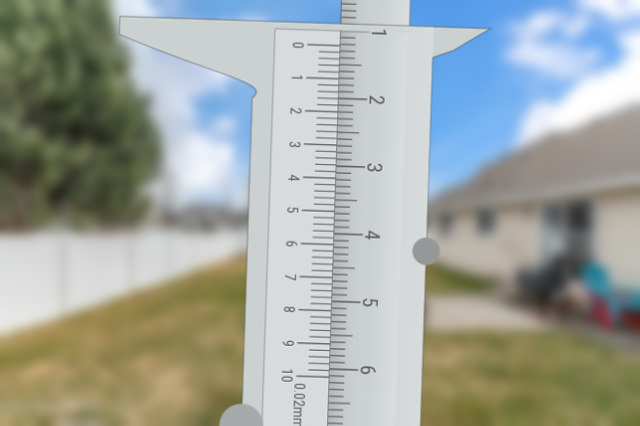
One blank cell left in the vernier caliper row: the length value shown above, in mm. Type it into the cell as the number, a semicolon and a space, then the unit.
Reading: 12.2; mm
